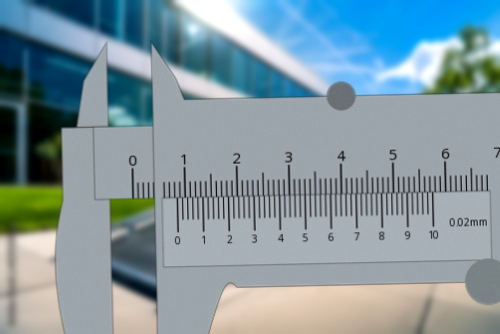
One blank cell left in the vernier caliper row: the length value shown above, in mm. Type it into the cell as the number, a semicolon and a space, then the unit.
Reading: 8.5; mm
